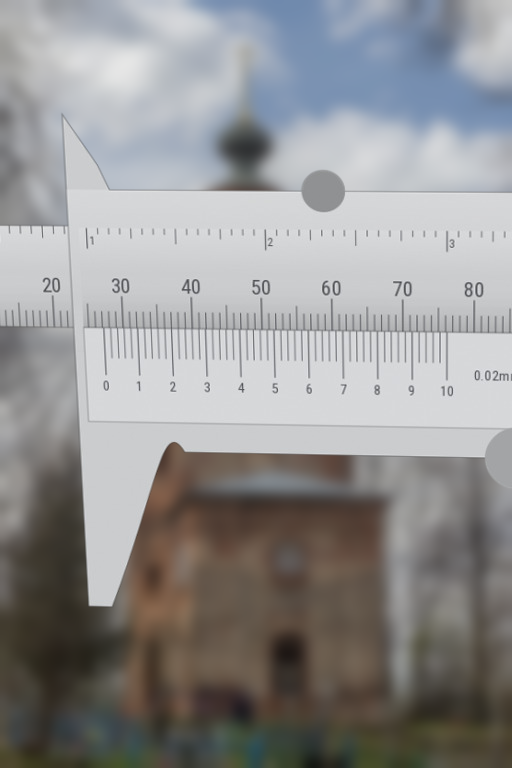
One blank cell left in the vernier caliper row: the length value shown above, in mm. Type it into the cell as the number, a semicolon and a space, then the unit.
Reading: 27.2; mm
